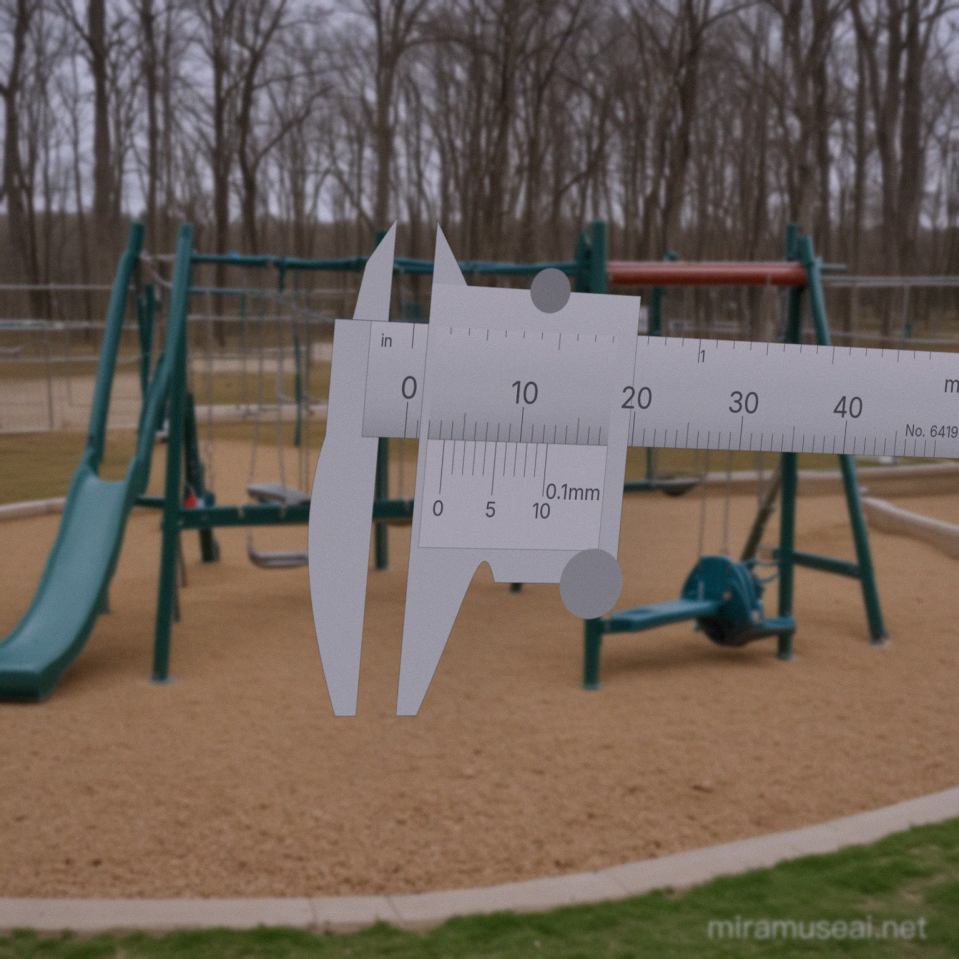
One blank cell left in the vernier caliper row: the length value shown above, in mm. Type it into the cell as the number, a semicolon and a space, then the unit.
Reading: 3.4; mm
